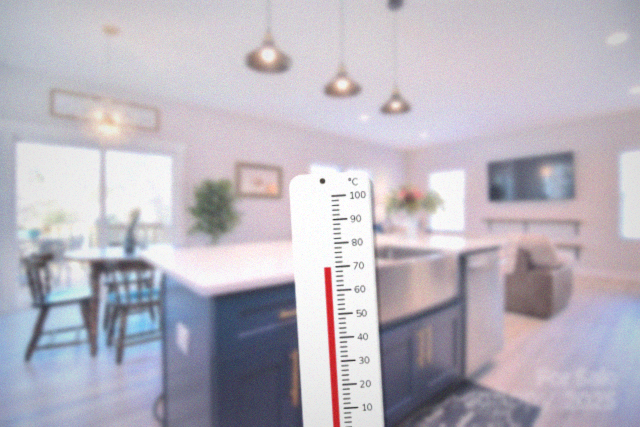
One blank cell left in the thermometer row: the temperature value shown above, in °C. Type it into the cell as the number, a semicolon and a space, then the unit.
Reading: 70; °C
